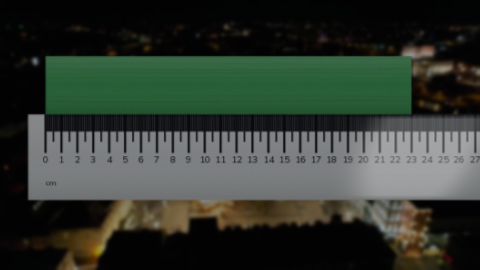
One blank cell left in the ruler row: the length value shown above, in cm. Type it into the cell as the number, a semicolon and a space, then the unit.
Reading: 23; cm
